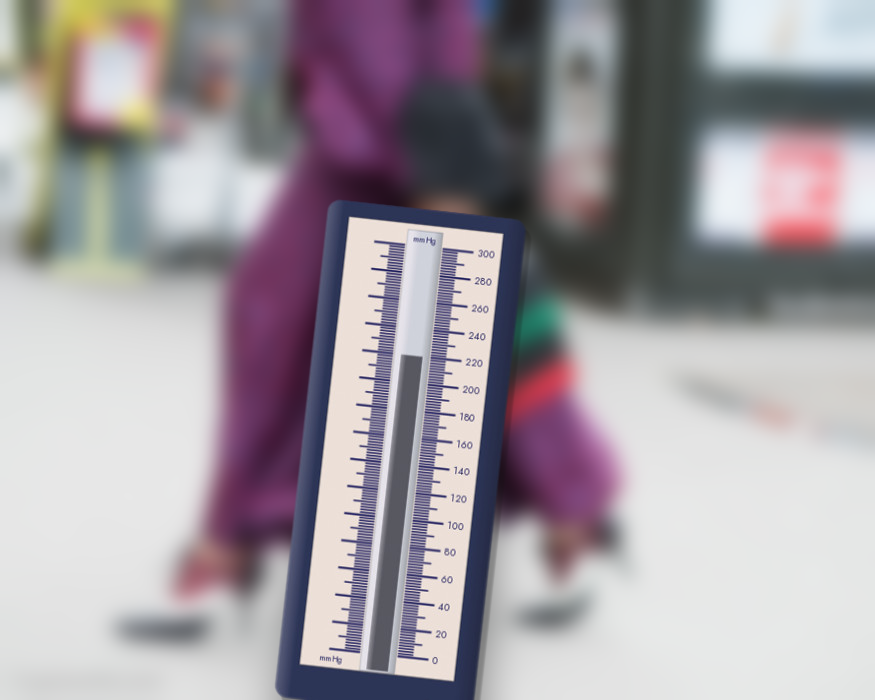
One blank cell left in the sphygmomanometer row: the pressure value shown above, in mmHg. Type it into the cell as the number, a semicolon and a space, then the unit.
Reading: 220; mmHg
